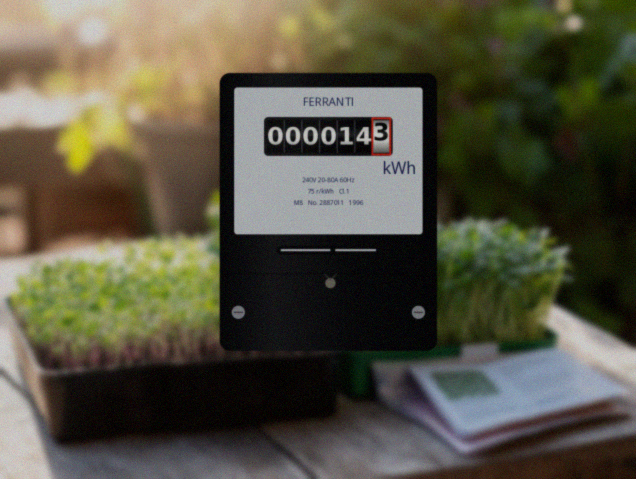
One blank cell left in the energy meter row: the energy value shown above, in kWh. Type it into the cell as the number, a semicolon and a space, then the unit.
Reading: 14.3; kWh
